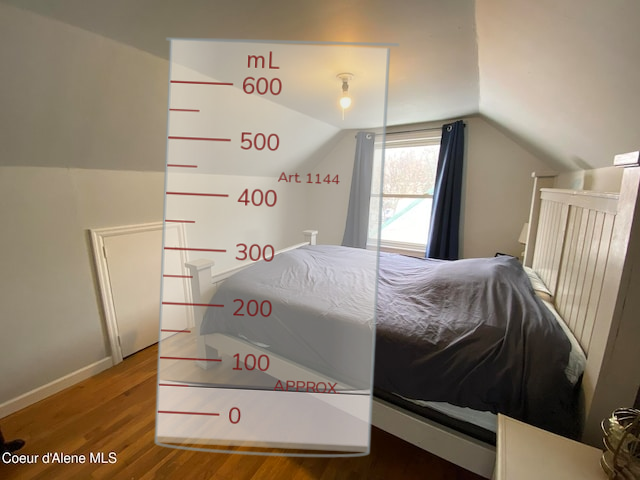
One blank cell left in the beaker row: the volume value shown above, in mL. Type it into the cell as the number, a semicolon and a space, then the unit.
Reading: 50; mL
